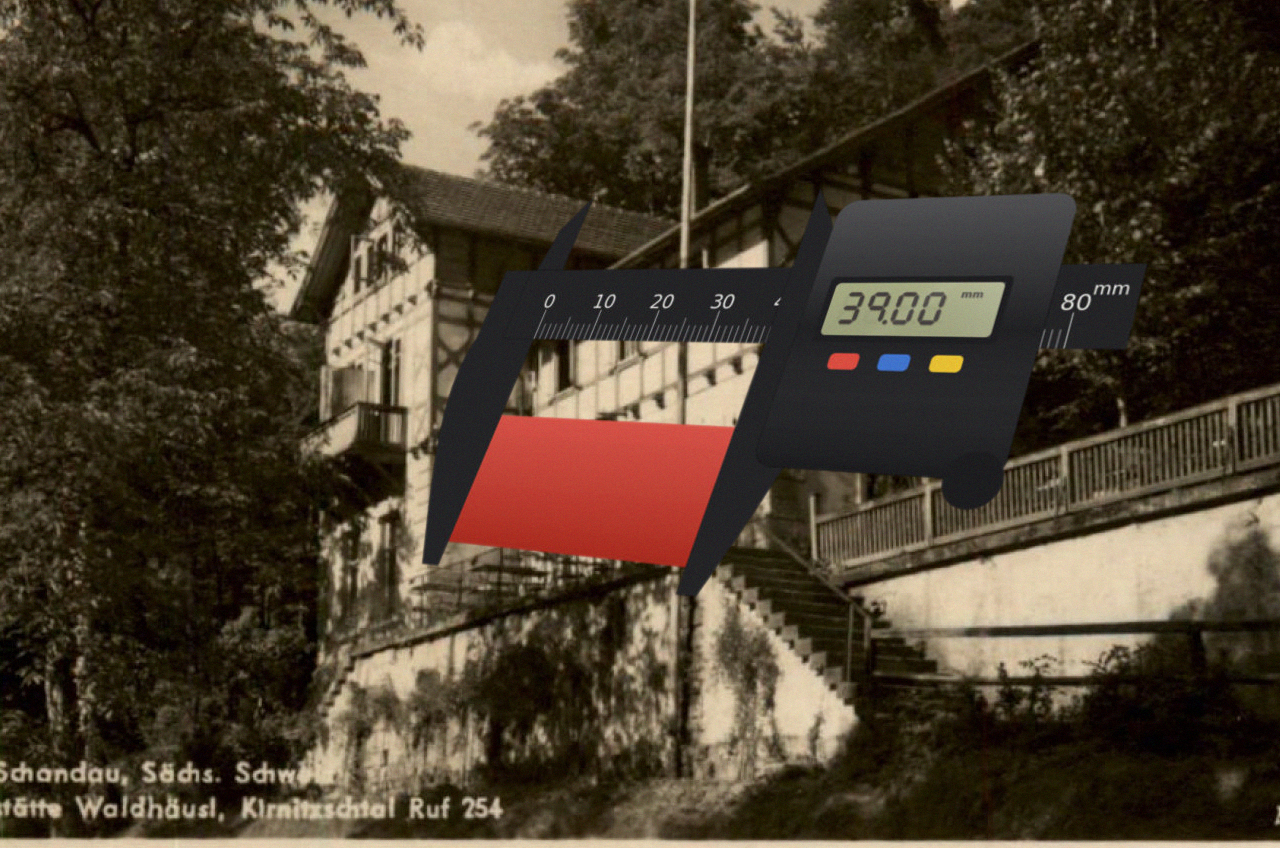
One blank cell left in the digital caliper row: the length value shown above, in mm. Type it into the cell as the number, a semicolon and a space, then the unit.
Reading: 39.00; mm
